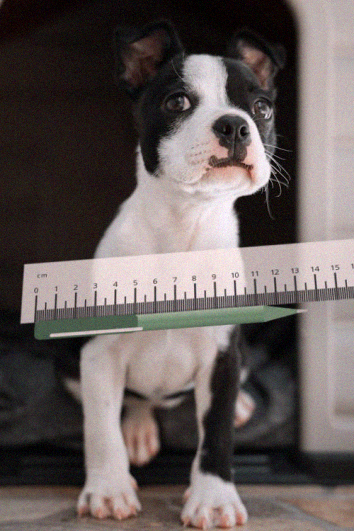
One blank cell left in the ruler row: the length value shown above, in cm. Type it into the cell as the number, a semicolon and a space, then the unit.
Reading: 13.5; cm
